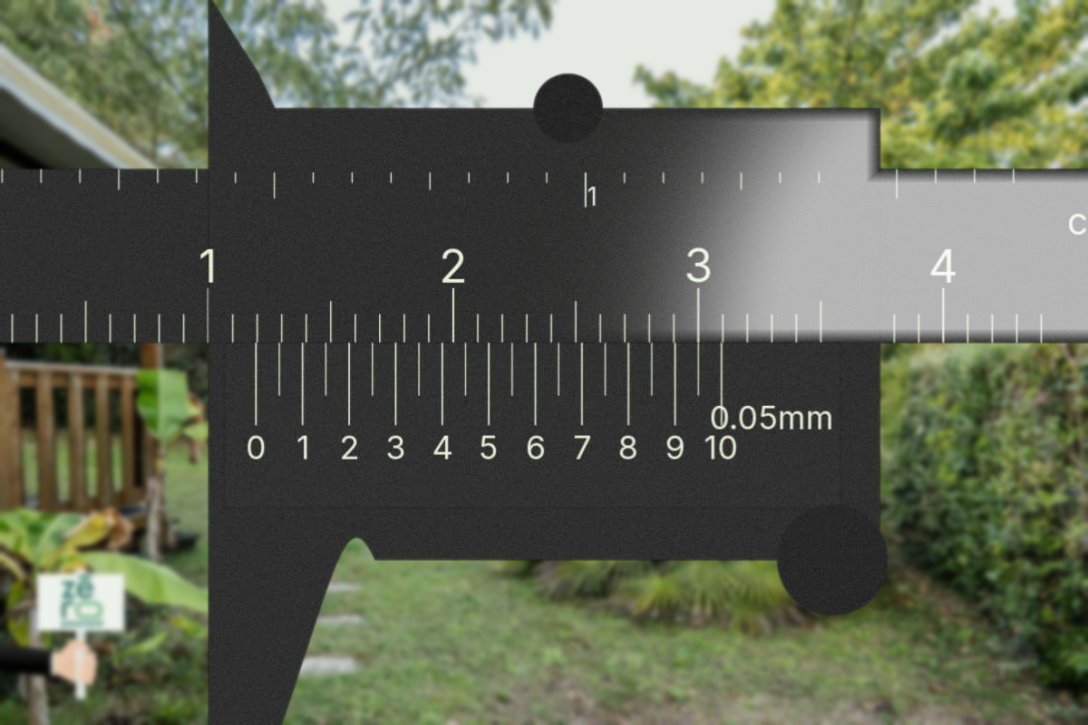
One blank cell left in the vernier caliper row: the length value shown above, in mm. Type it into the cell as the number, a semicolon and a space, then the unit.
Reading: 11.95; mm
